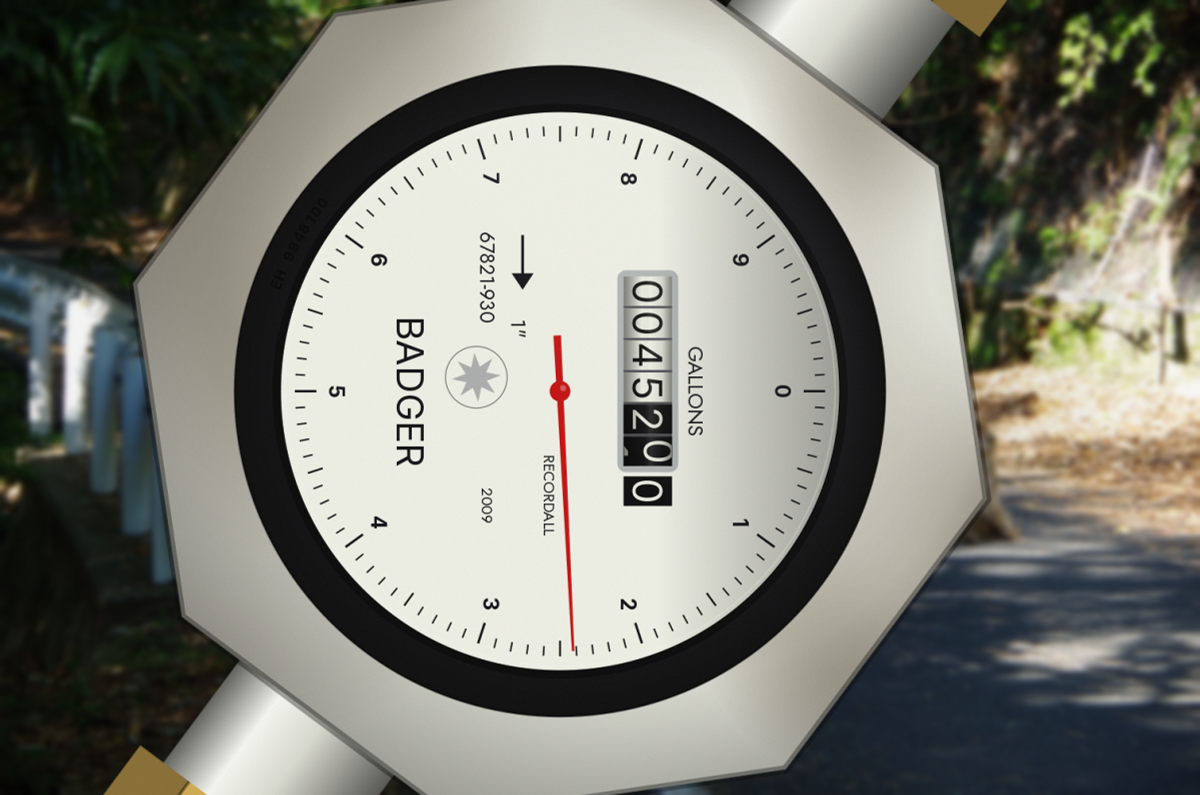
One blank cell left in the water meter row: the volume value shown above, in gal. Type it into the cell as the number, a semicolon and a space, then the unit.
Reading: 45202.4; gal
